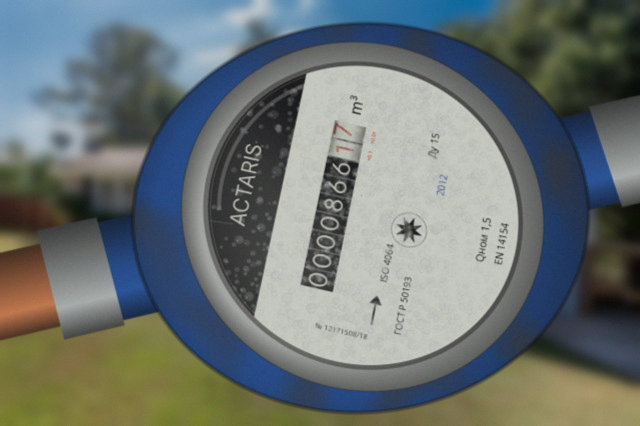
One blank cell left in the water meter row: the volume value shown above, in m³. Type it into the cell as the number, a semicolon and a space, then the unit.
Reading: 866.17; m³
